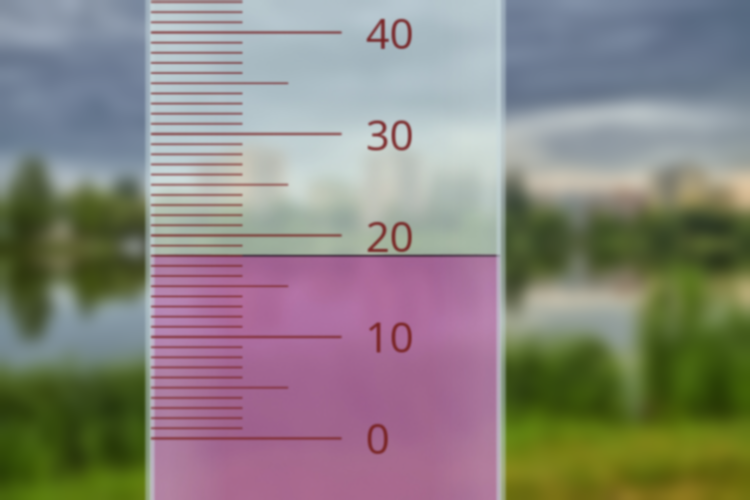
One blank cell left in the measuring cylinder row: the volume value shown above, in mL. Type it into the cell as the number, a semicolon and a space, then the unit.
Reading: 18; mL
